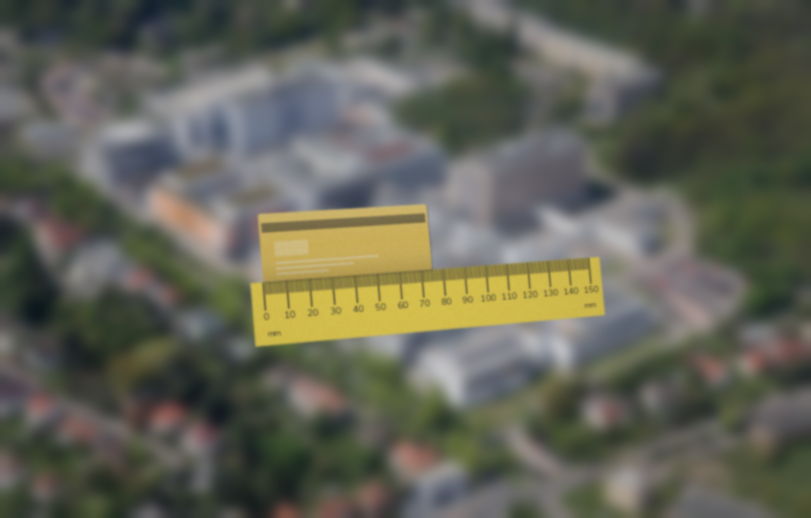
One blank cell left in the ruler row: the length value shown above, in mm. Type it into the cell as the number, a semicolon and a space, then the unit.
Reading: 75; mm
